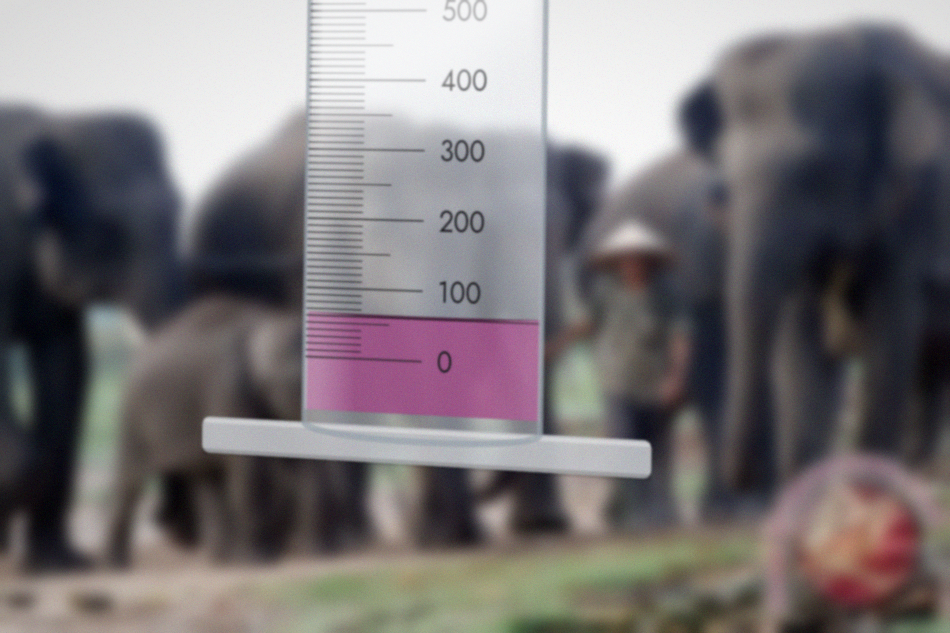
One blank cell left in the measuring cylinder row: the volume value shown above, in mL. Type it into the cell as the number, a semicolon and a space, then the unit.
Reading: 60; mL
